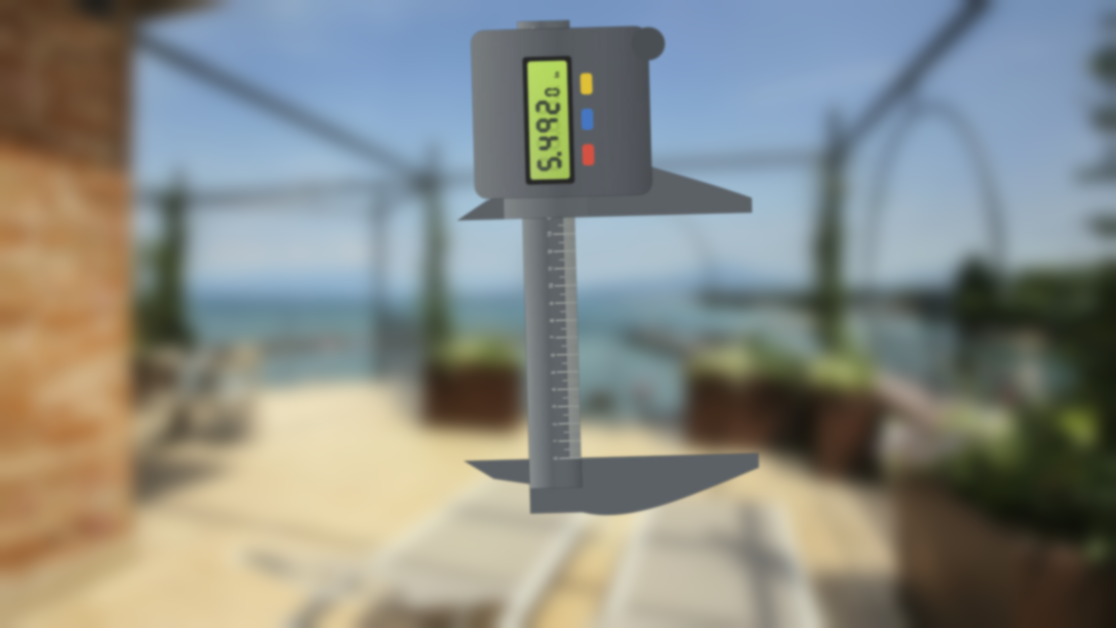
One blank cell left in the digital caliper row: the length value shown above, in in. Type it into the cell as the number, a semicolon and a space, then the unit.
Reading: 5.4920; in
